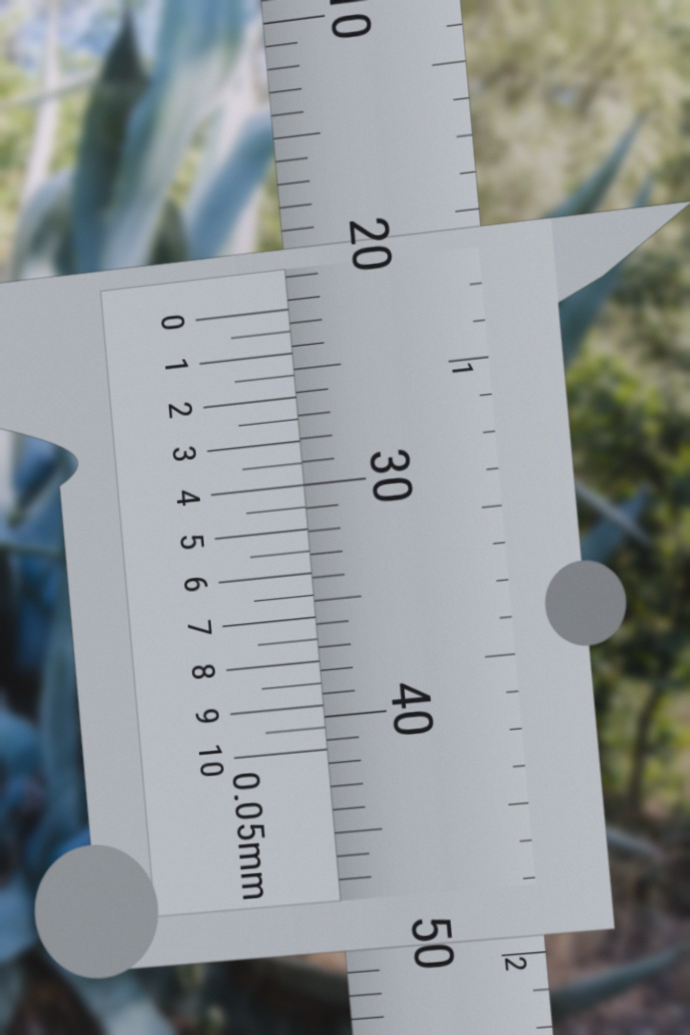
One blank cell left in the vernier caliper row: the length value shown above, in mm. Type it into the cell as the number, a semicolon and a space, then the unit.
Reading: 22.4; mm
